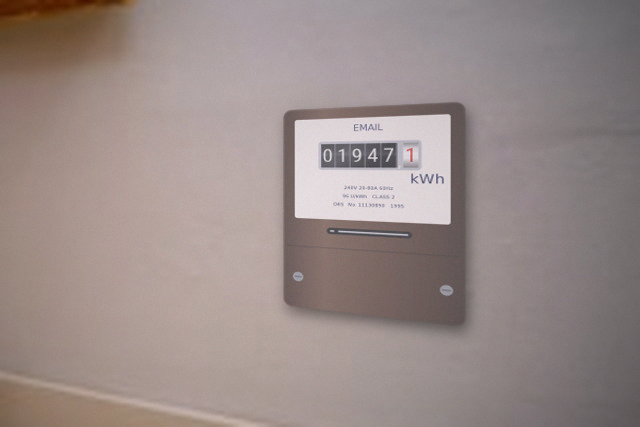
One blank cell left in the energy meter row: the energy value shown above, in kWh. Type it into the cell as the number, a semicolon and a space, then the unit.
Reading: 1947.1; kWh
